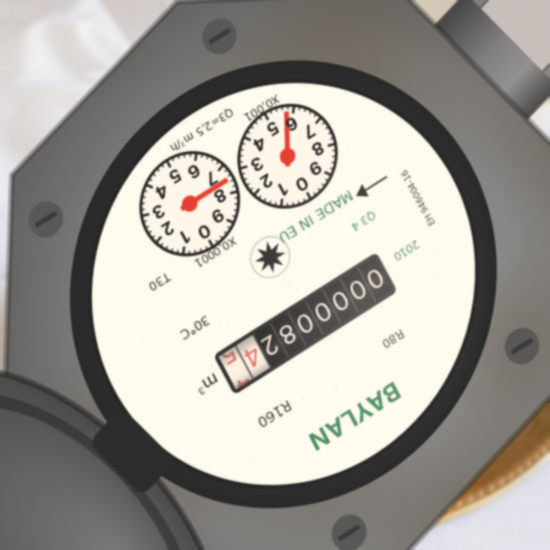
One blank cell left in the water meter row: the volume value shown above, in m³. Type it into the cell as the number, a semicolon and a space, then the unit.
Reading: 82.4457; m³
